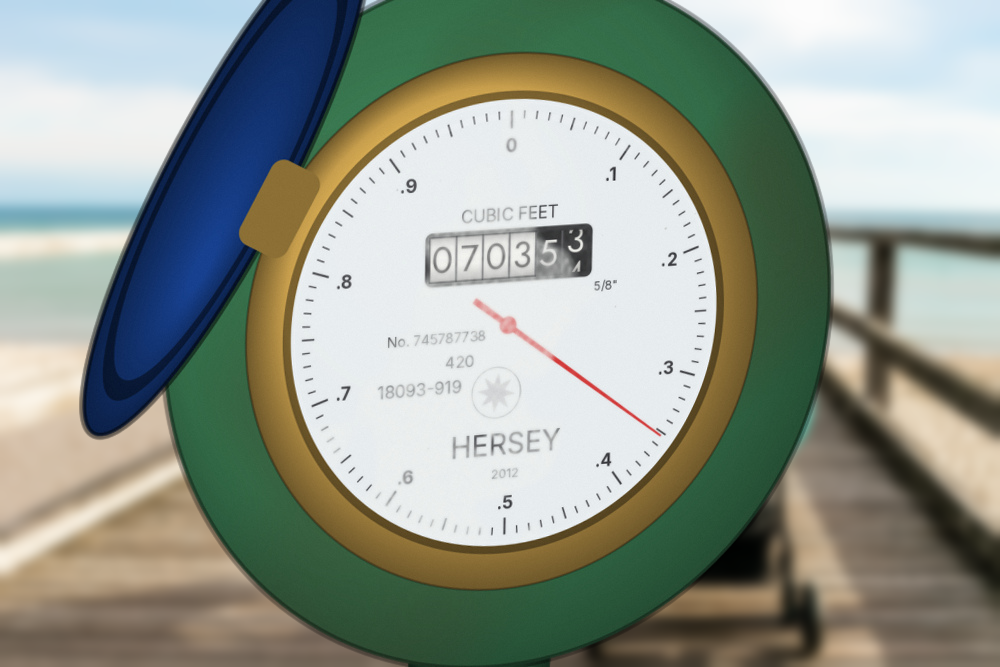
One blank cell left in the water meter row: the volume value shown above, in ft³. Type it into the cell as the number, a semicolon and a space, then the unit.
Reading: 70353.35; ft³
